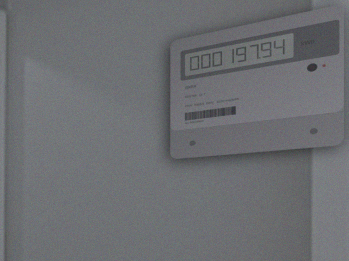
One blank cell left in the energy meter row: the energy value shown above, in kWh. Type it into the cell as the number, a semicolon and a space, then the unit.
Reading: 197.94; kWh
